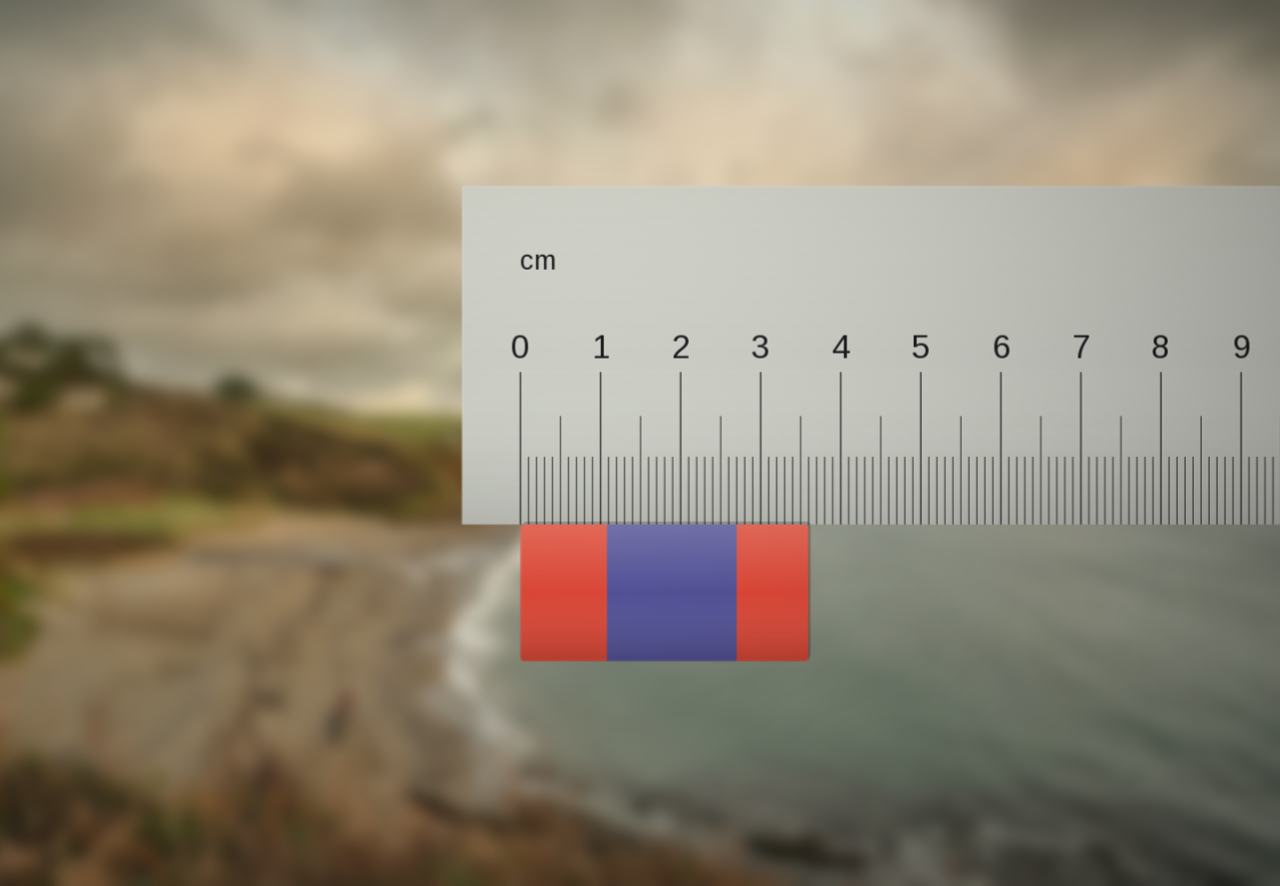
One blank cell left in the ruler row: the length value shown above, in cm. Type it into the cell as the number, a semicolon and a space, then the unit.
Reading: 3.6; cm
